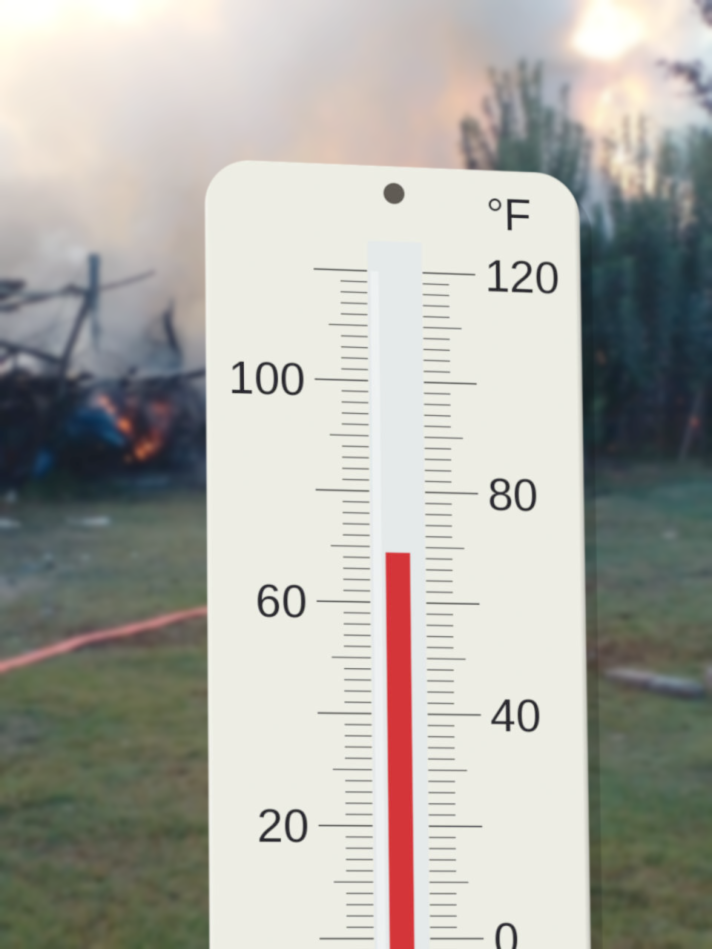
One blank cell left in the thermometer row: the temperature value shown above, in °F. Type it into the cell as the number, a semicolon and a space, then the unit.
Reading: 69; °F
